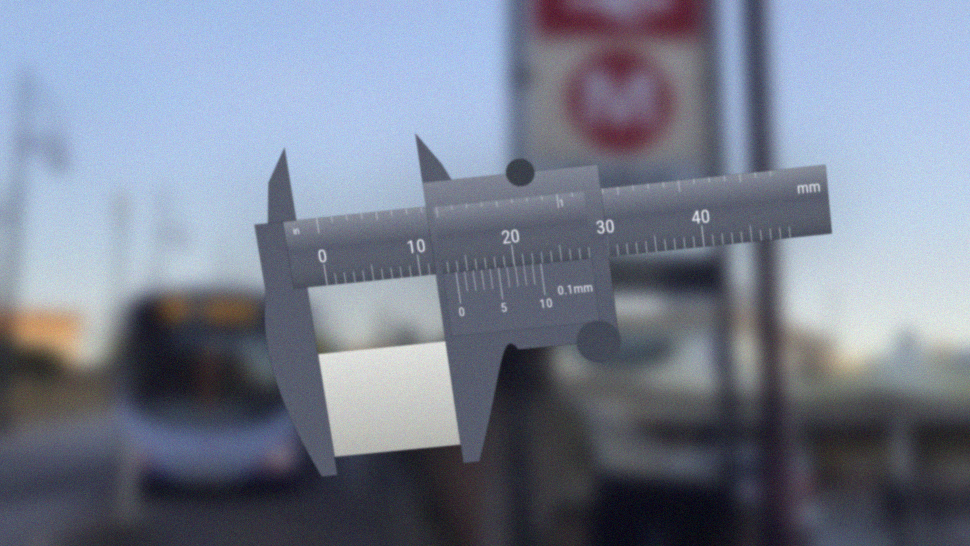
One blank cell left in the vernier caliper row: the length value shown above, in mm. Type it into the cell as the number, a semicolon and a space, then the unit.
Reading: 13.8; mm
